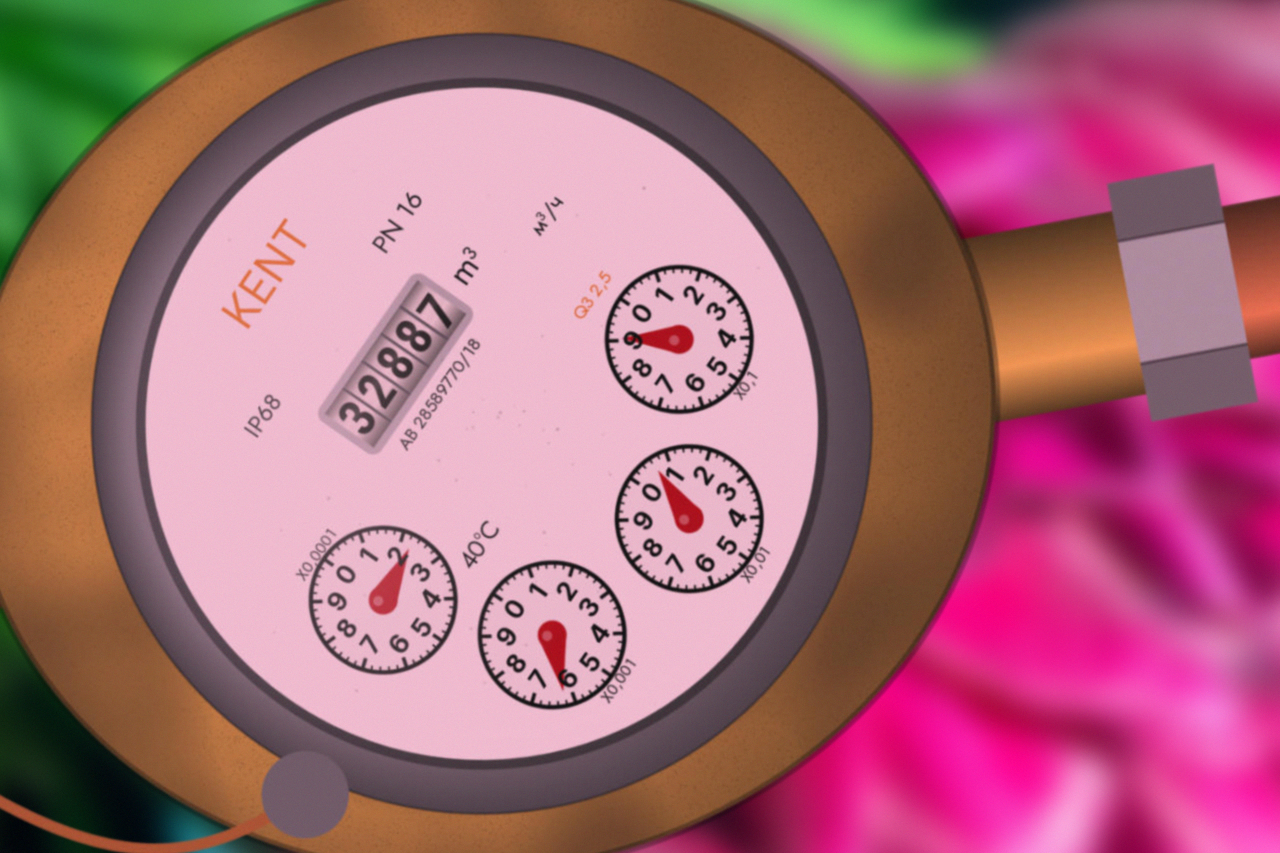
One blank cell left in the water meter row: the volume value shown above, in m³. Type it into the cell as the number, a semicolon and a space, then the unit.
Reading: 32886.9062; m³
